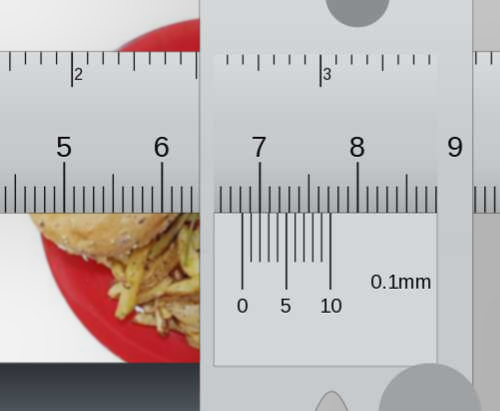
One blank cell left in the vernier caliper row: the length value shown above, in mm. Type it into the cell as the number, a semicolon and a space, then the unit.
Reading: 68.2; mm
